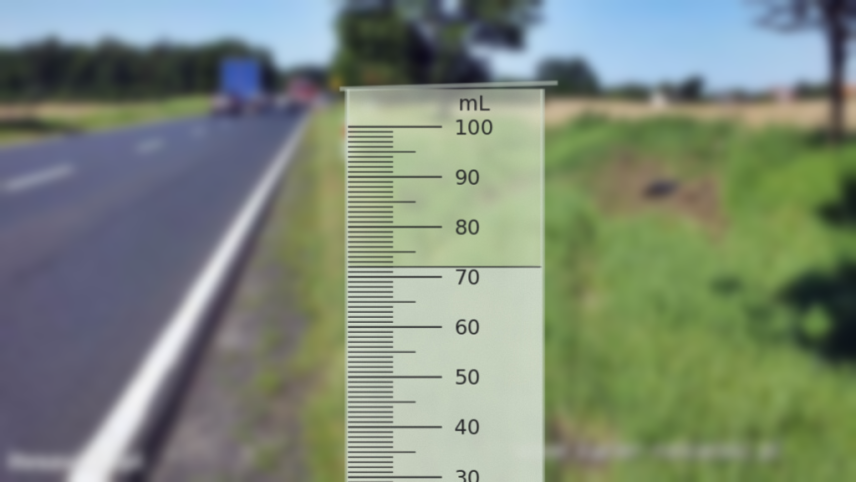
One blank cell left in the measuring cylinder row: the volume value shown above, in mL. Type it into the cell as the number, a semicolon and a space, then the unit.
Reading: 72; mL
